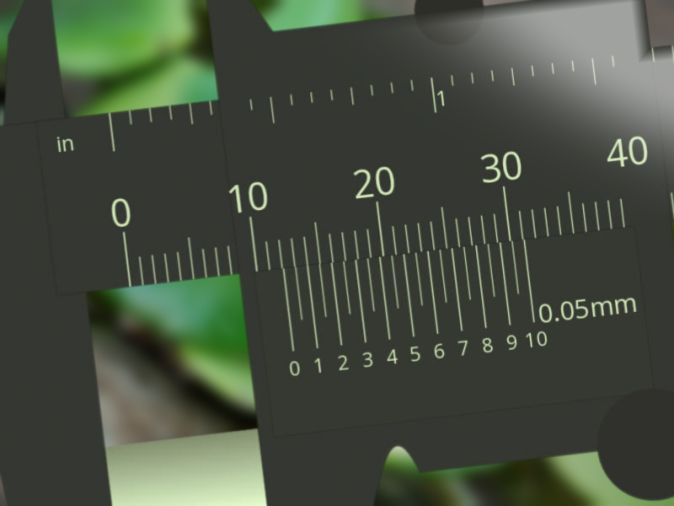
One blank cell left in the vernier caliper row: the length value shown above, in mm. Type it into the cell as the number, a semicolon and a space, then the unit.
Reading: 12.1; mm
